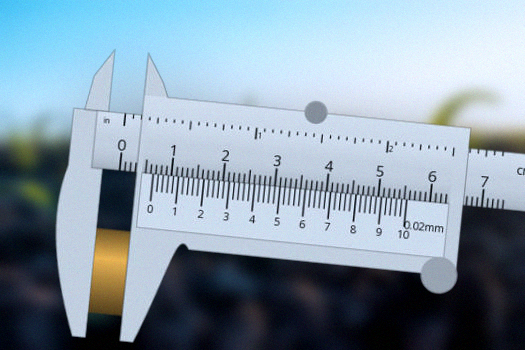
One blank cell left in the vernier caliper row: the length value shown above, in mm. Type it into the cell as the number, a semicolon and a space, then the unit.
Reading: 6.5; mm
